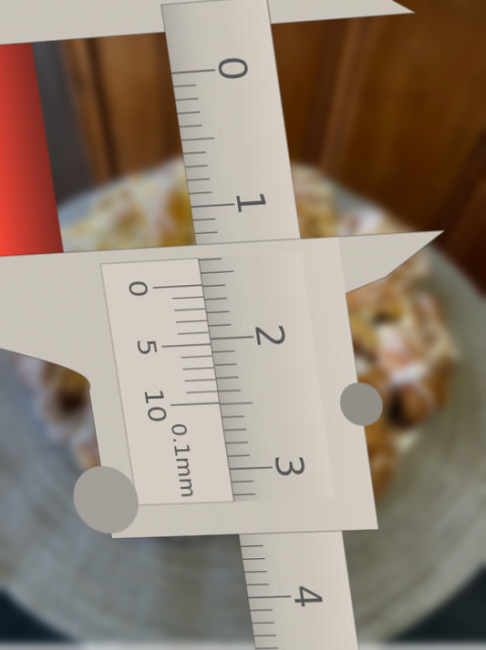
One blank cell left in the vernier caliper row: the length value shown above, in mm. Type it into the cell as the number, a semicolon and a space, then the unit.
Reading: 15.9; mm
